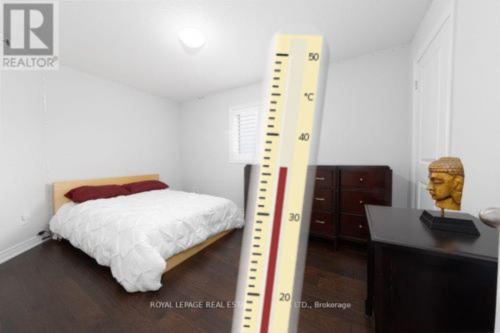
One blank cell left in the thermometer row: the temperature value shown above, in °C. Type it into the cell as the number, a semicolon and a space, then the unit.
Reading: 36; °C
